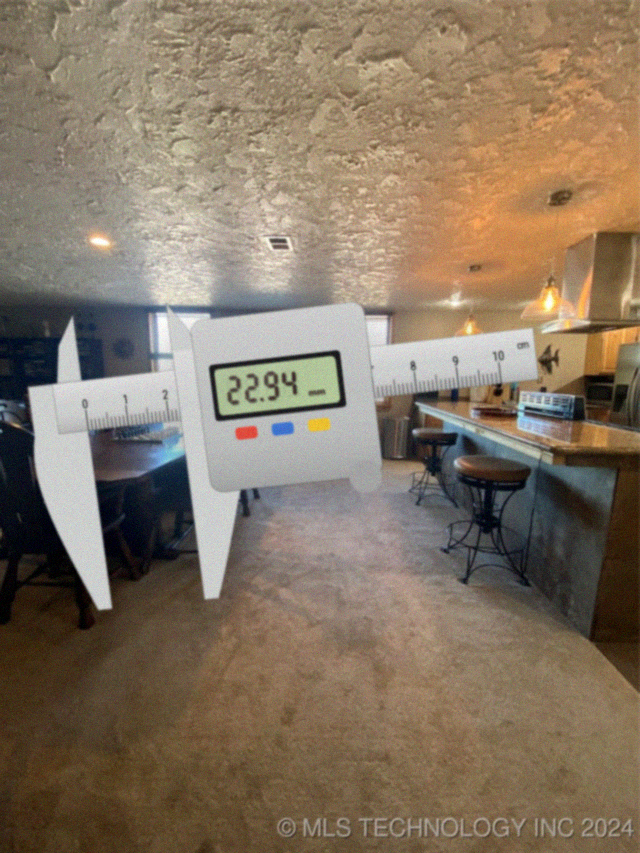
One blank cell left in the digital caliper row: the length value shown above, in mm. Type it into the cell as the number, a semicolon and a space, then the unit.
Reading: 22.94; mm
